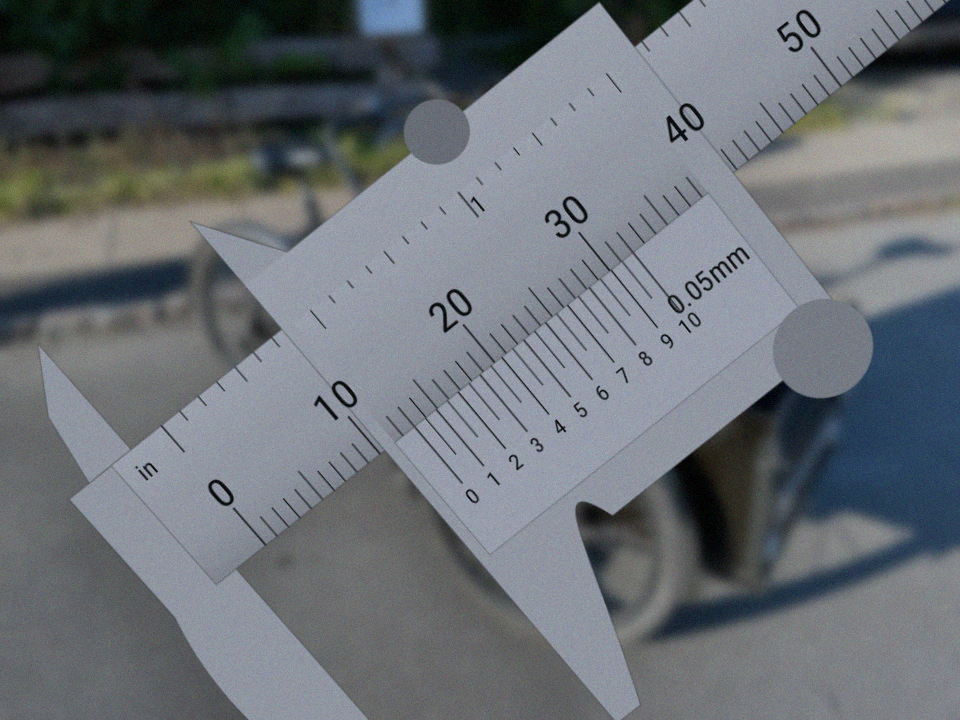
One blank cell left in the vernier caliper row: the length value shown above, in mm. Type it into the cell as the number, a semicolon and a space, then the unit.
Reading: 13.0; mm
